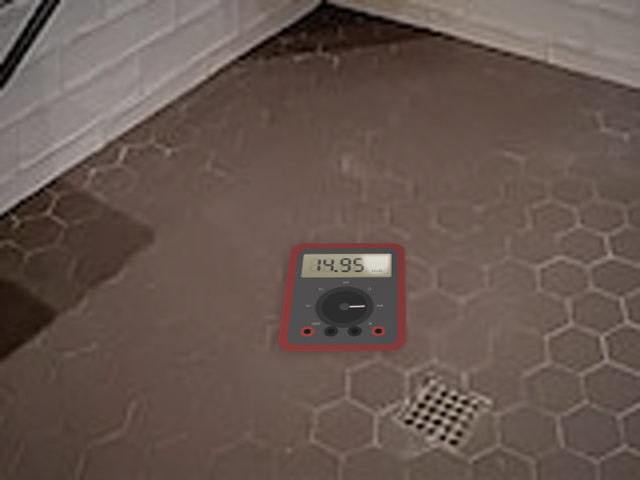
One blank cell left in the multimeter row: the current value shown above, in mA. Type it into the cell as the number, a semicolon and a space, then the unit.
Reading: 14.95; mA
